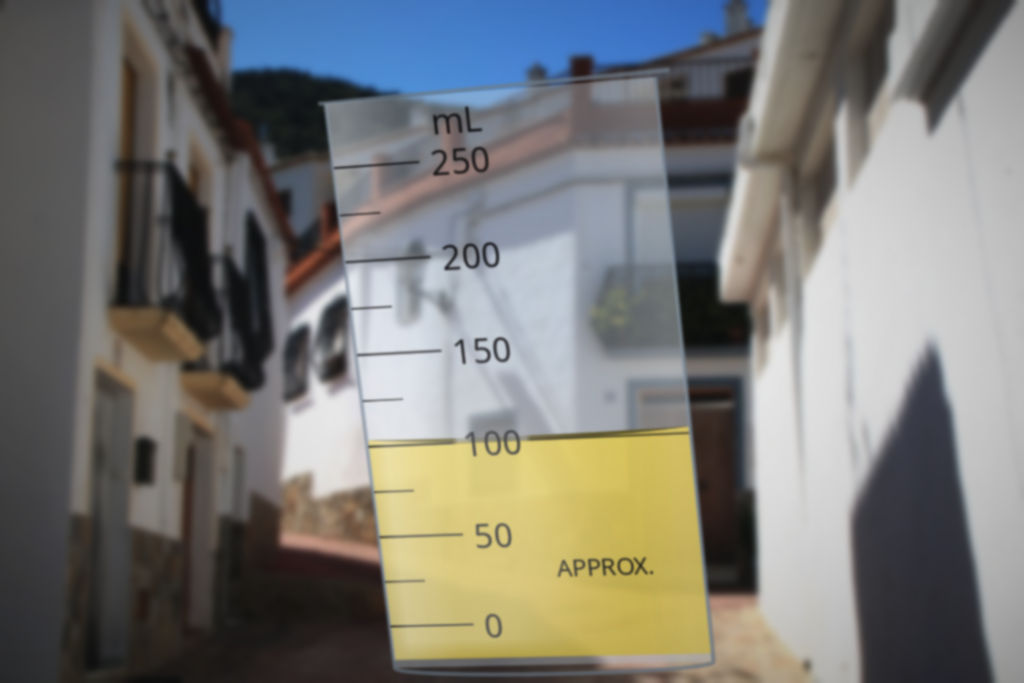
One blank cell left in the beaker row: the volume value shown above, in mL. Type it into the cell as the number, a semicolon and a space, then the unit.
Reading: 100; mL
